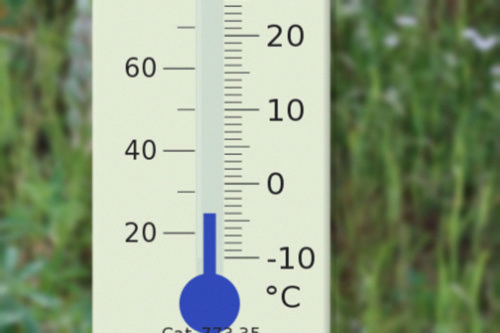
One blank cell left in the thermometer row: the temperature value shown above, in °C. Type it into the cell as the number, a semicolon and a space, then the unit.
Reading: -4; °C
